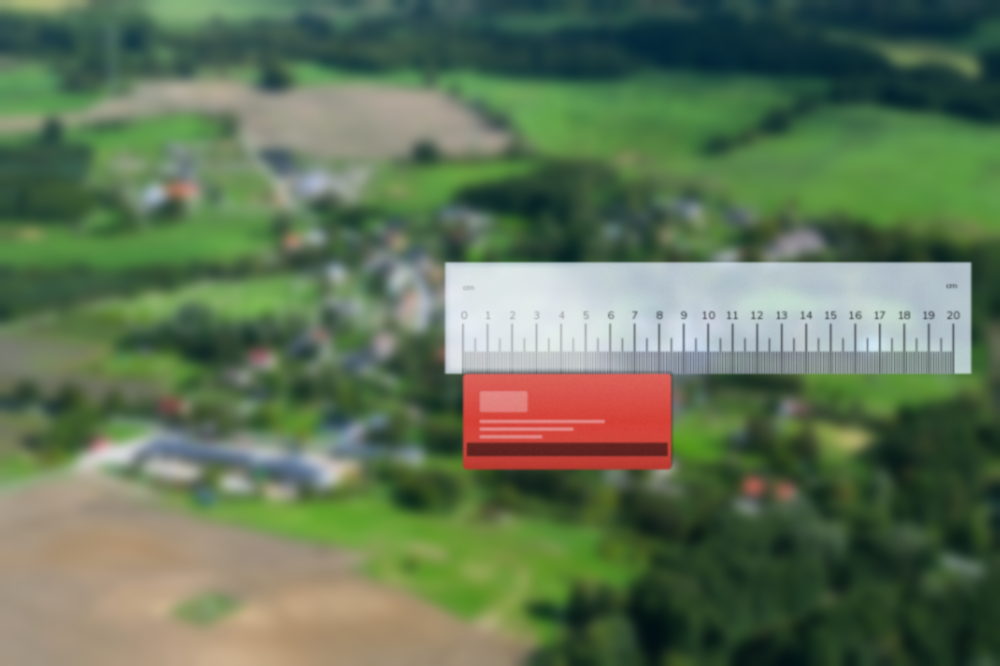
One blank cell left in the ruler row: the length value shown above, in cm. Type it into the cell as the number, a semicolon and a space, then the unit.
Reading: 8.5; cm
